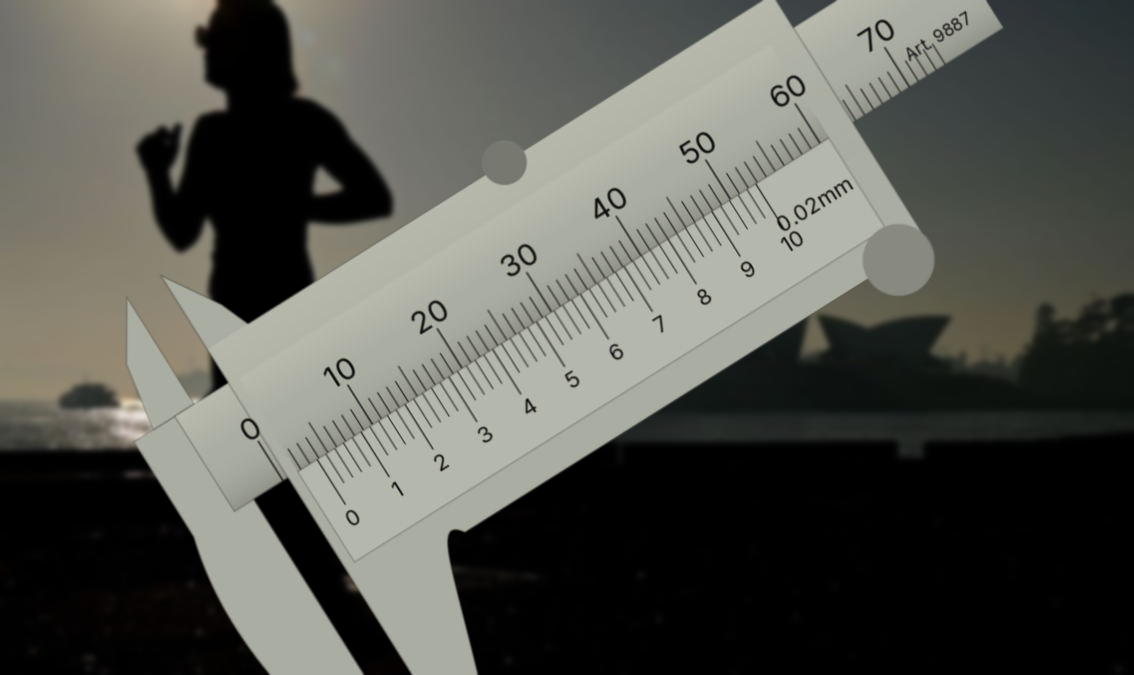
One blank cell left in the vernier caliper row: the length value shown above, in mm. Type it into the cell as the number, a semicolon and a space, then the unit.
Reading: 3.8; mm
